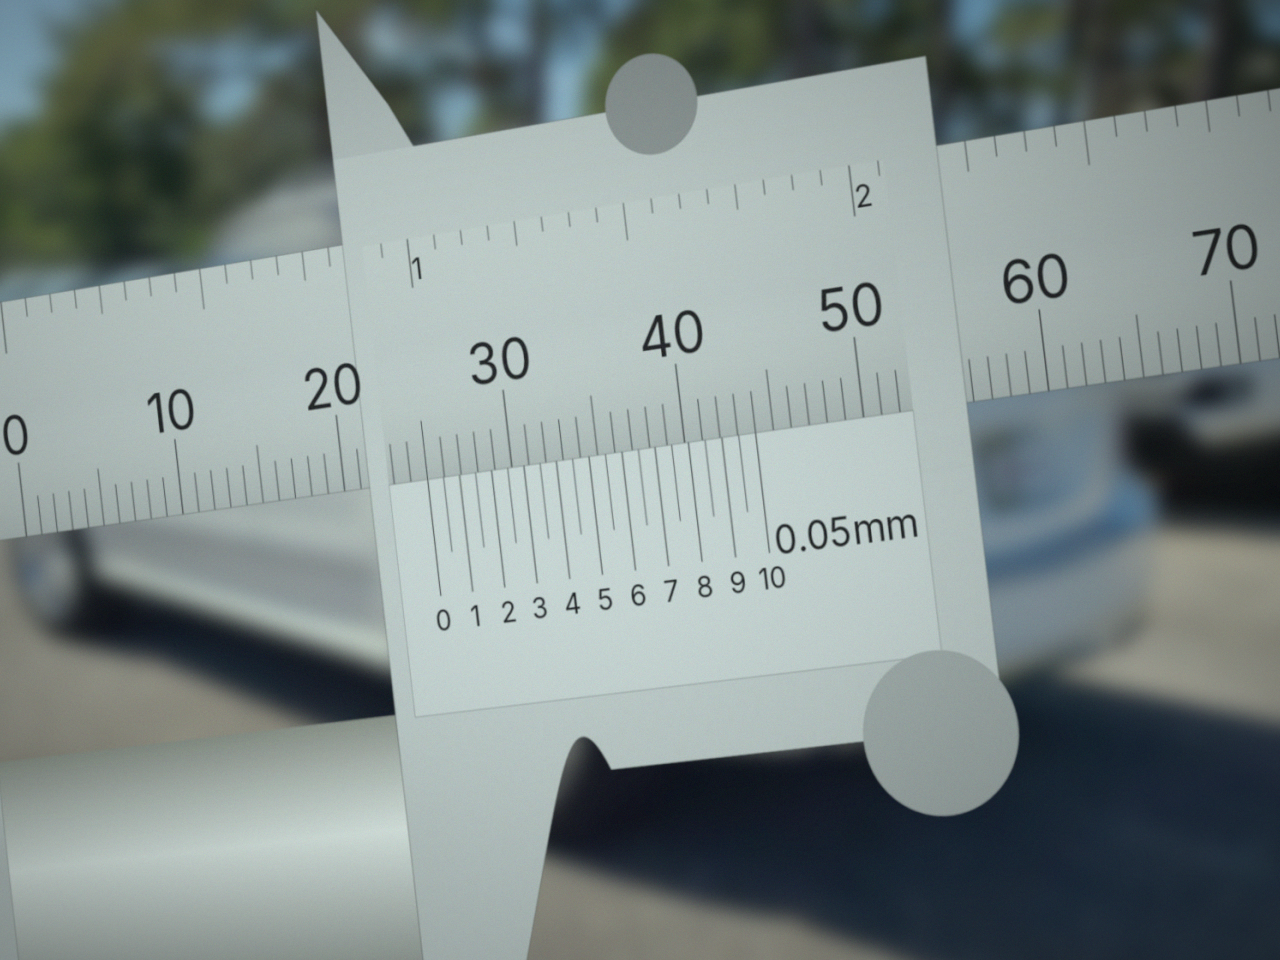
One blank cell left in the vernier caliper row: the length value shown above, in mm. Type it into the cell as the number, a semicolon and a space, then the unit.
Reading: 25.0; mm
